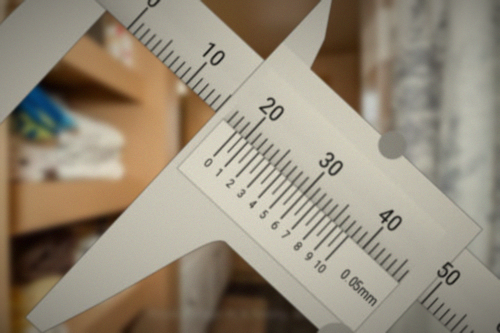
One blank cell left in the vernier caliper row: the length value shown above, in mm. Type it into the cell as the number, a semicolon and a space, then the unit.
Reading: 18.6; mm
